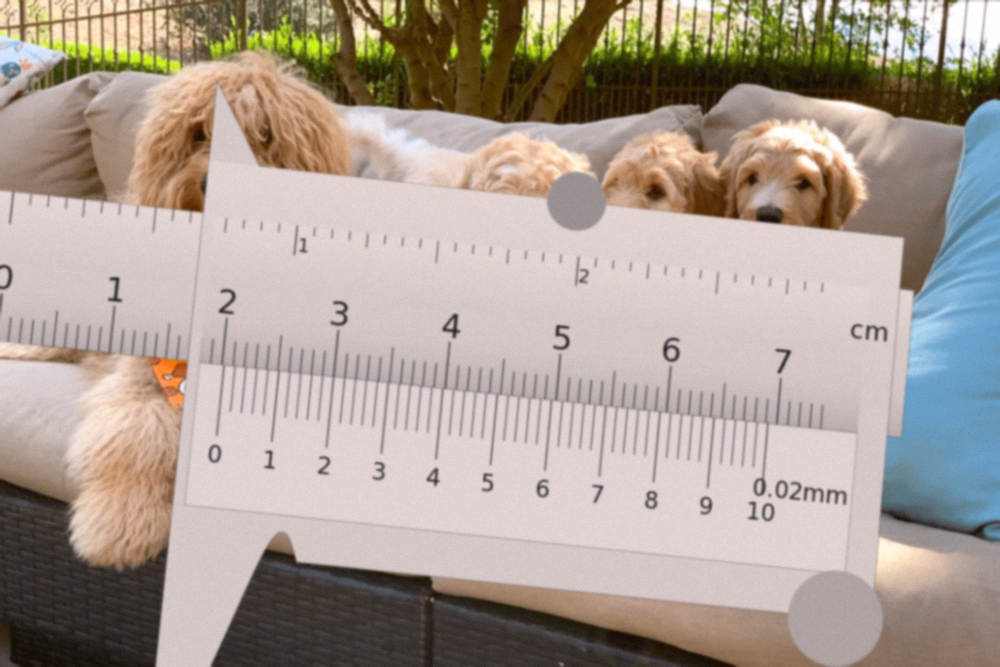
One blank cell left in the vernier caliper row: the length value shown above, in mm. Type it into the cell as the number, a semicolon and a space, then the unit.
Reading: 20.2; mm
